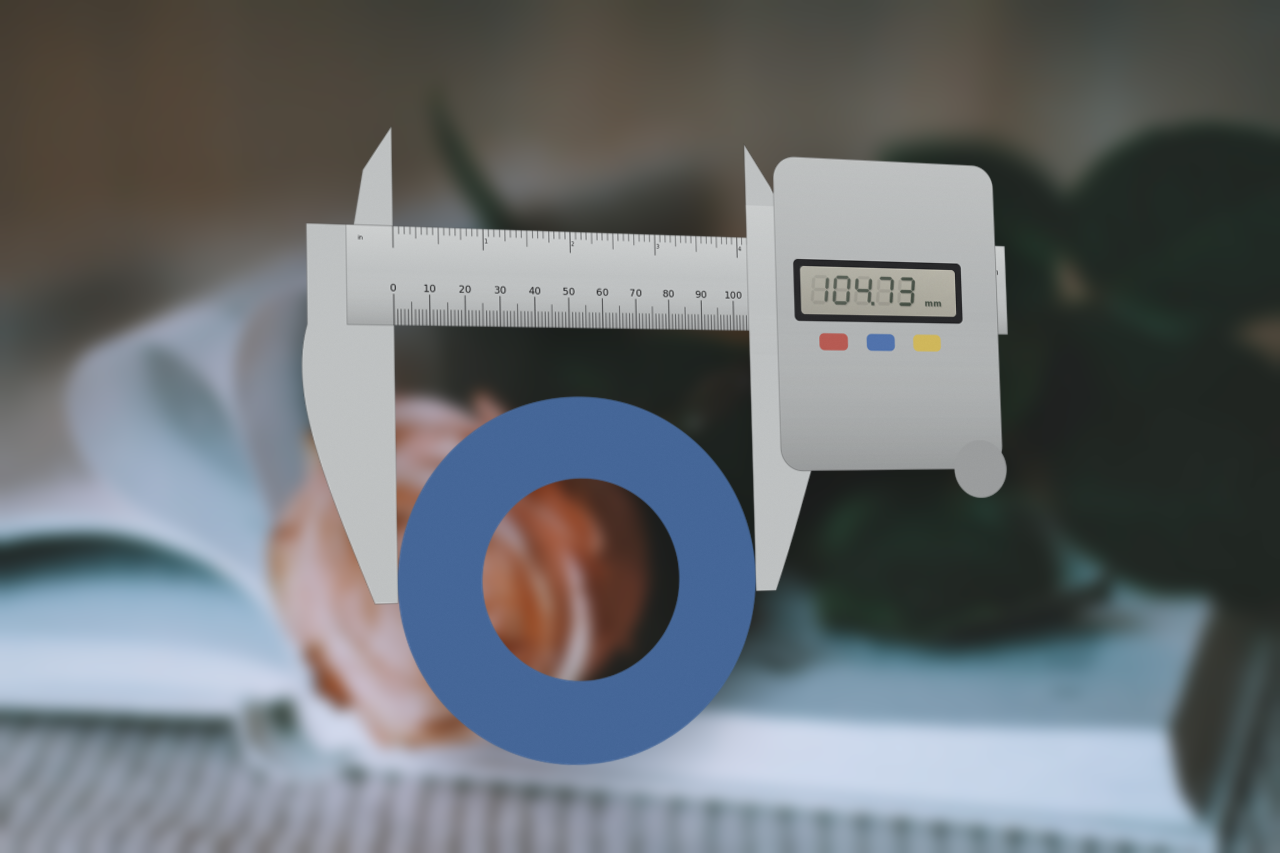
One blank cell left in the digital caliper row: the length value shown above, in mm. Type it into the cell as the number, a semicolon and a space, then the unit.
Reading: 104.73; mm
